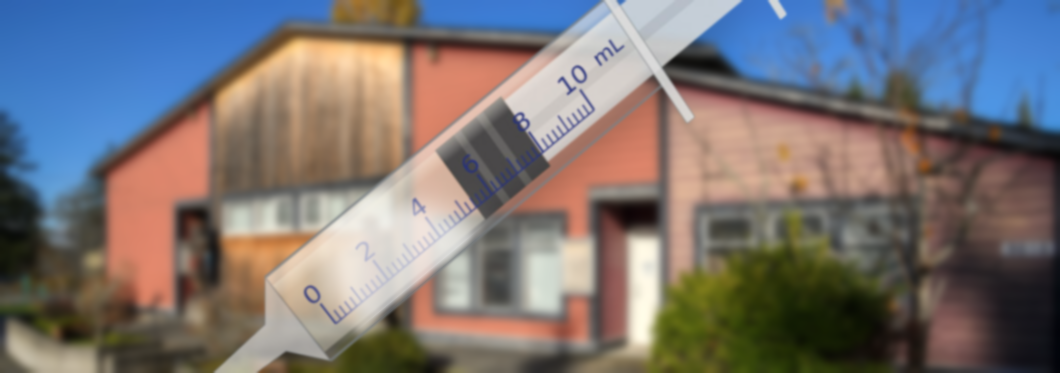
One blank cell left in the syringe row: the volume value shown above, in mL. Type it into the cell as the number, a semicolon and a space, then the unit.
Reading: 5.4; mL
